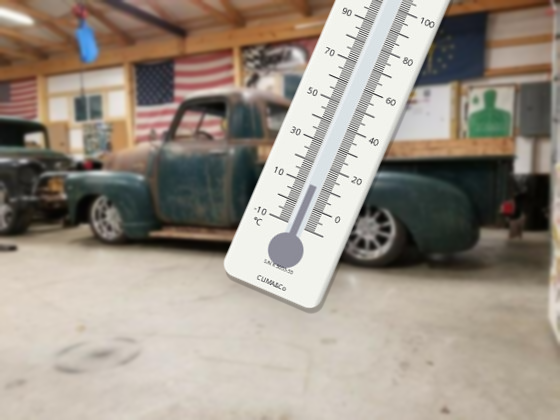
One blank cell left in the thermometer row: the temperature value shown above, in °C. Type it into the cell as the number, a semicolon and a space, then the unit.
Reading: 10; °C
